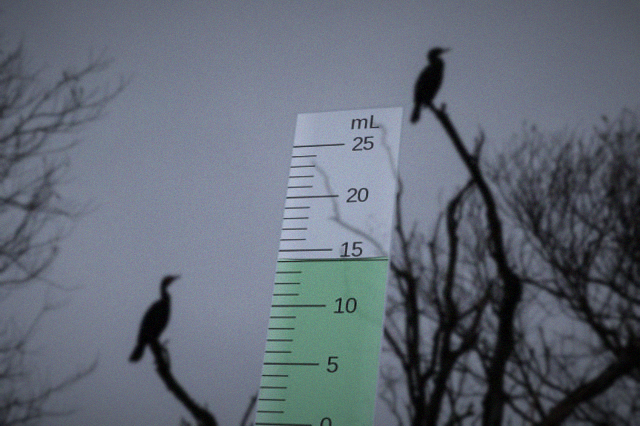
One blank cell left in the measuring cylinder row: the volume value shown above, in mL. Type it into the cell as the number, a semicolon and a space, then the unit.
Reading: 14; mL
